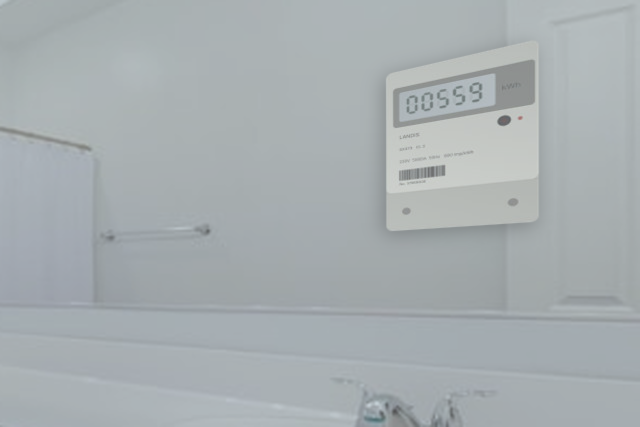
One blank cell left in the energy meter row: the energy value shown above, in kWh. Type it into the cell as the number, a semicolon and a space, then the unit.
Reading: 559; kWh
